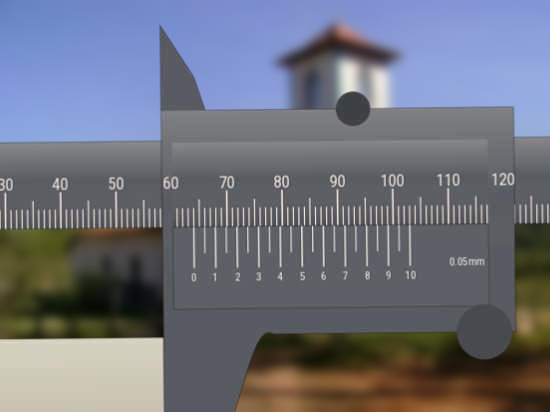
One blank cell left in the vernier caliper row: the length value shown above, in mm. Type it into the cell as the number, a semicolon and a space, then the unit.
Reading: 64.0; mm
